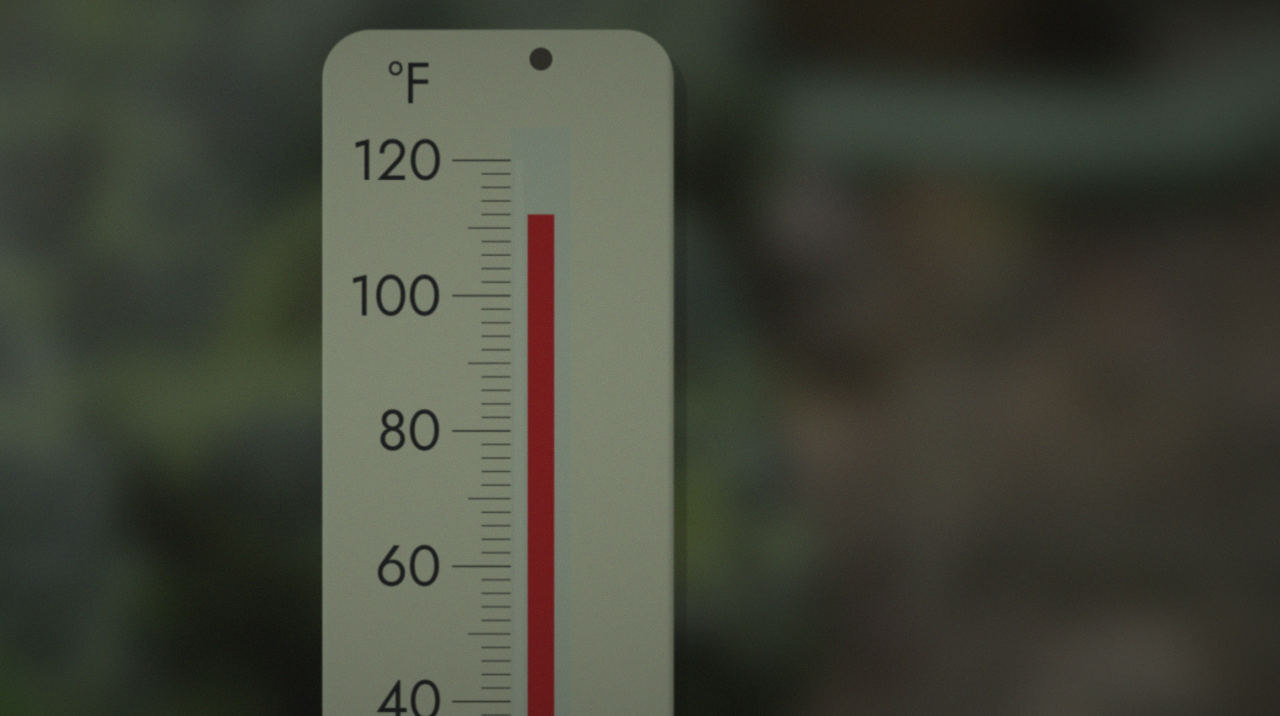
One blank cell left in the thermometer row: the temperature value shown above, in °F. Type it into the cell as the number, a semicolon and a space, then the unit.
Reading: 112; °F
